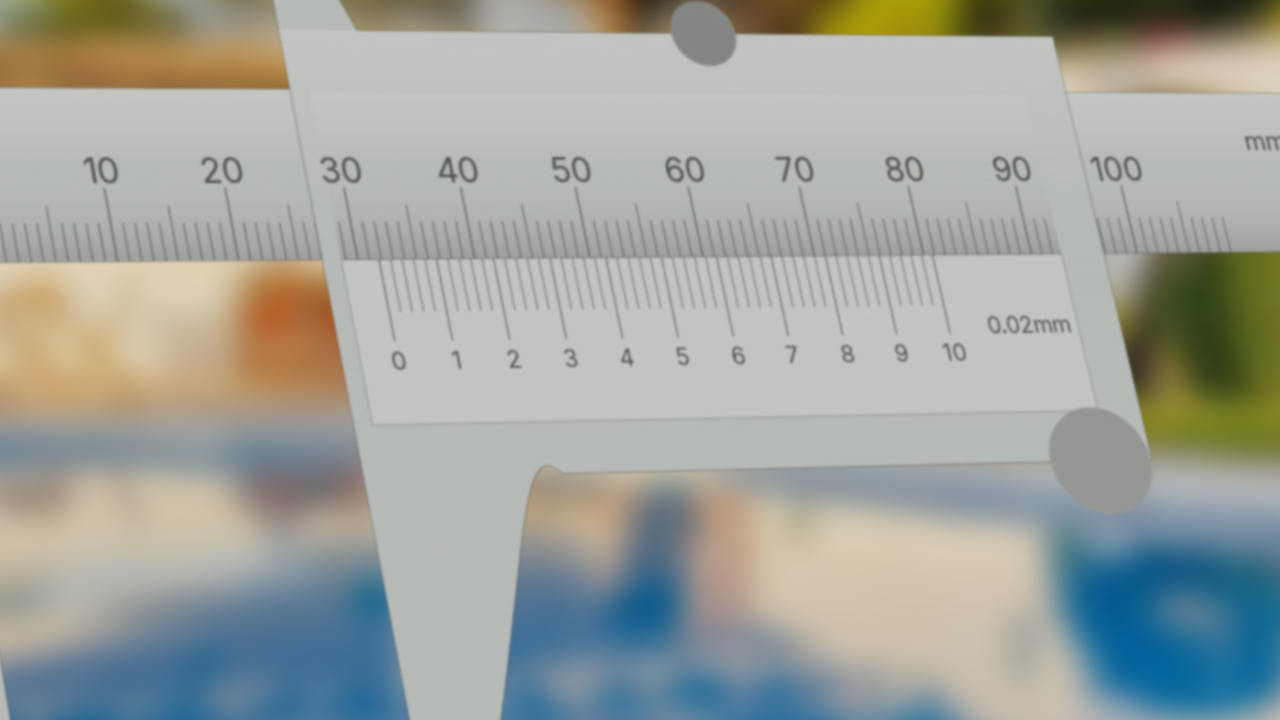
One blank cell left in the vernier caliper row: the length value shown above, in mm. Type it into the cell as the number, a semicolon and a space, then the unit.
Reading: 31.8; mm
